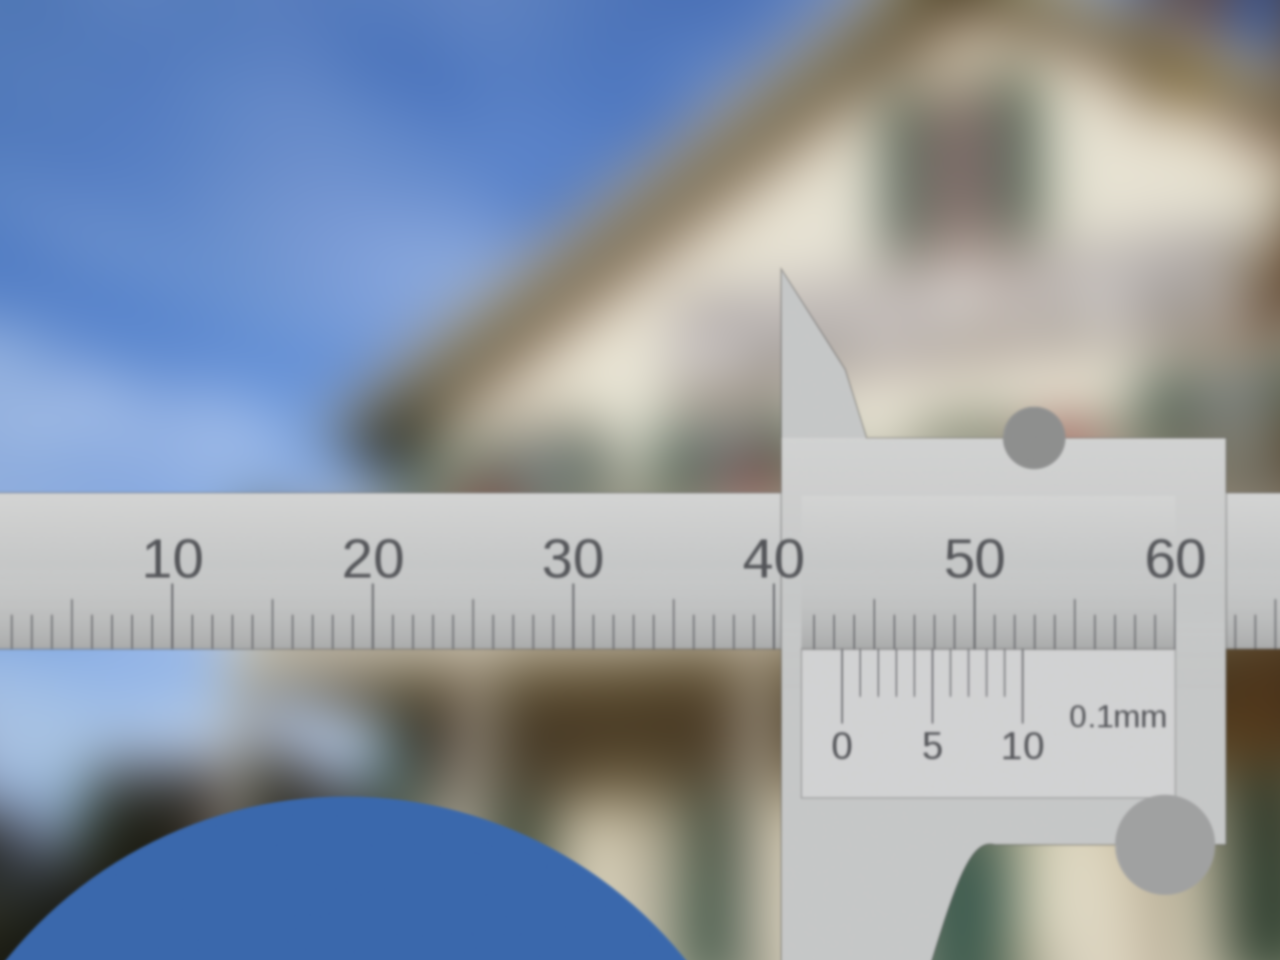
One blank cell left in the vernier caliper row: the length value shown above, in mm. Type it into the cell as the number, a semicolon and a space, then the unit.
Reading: 43.4; mm
